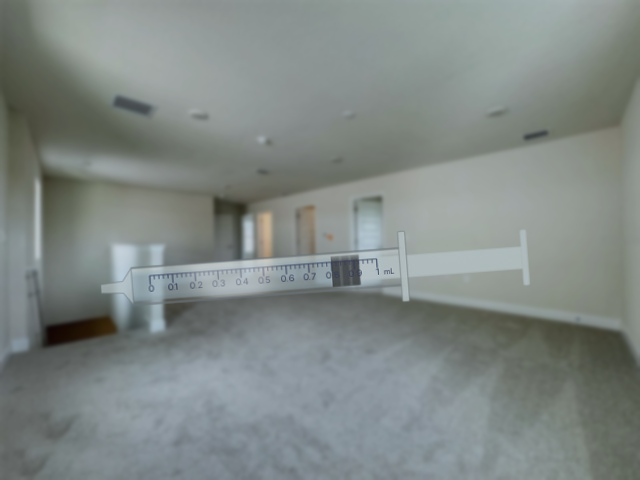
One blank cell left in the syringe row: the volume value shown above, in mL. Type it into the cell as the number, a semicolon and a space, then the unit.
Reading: 0.8; mL
